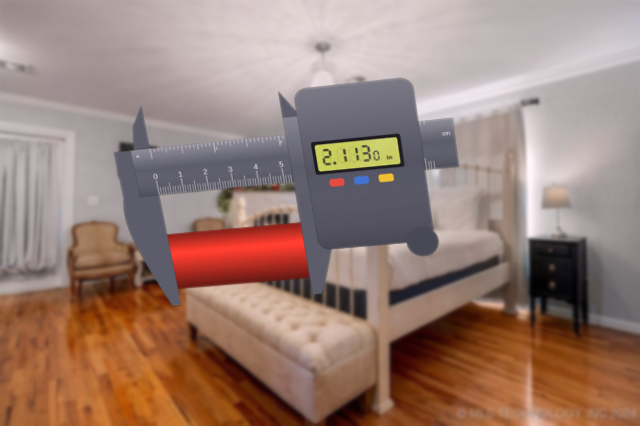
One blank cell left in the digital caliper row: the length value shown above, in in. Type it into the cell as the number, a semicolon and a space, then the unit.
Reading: 2.1130; in
